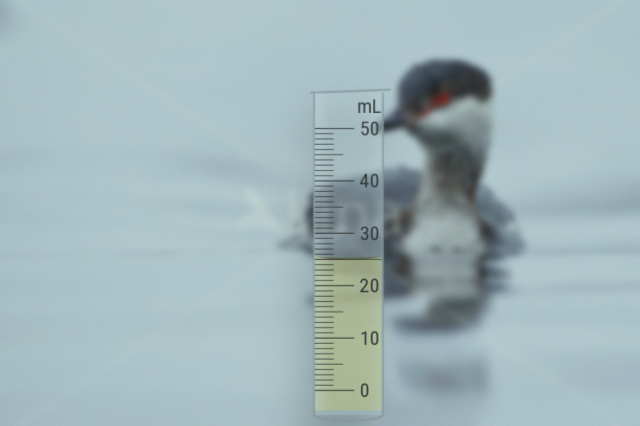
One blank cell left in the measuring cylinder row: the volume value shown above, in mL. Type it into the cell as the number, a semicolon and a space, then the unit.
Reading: 25; mL
